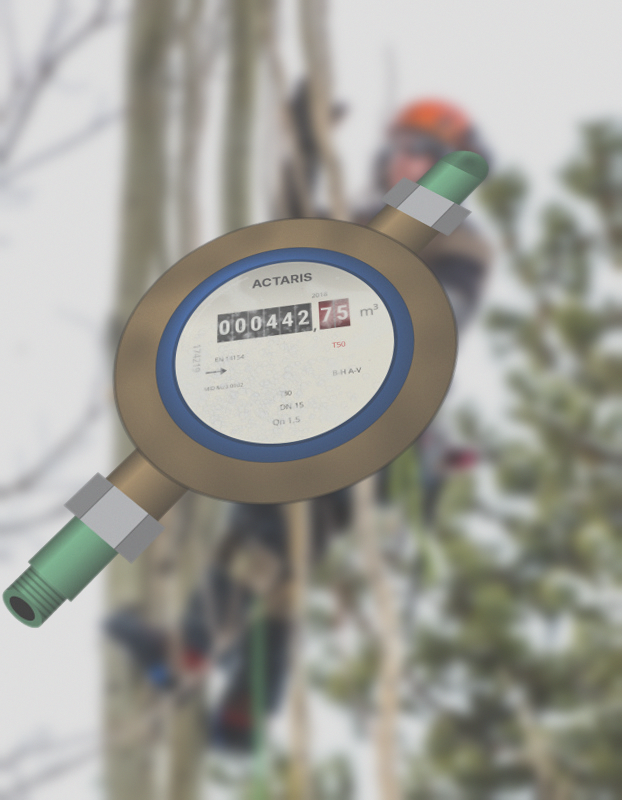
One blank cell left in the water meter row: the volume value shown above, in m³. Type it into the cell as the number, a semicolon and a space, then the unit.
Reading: 442.75; m³
